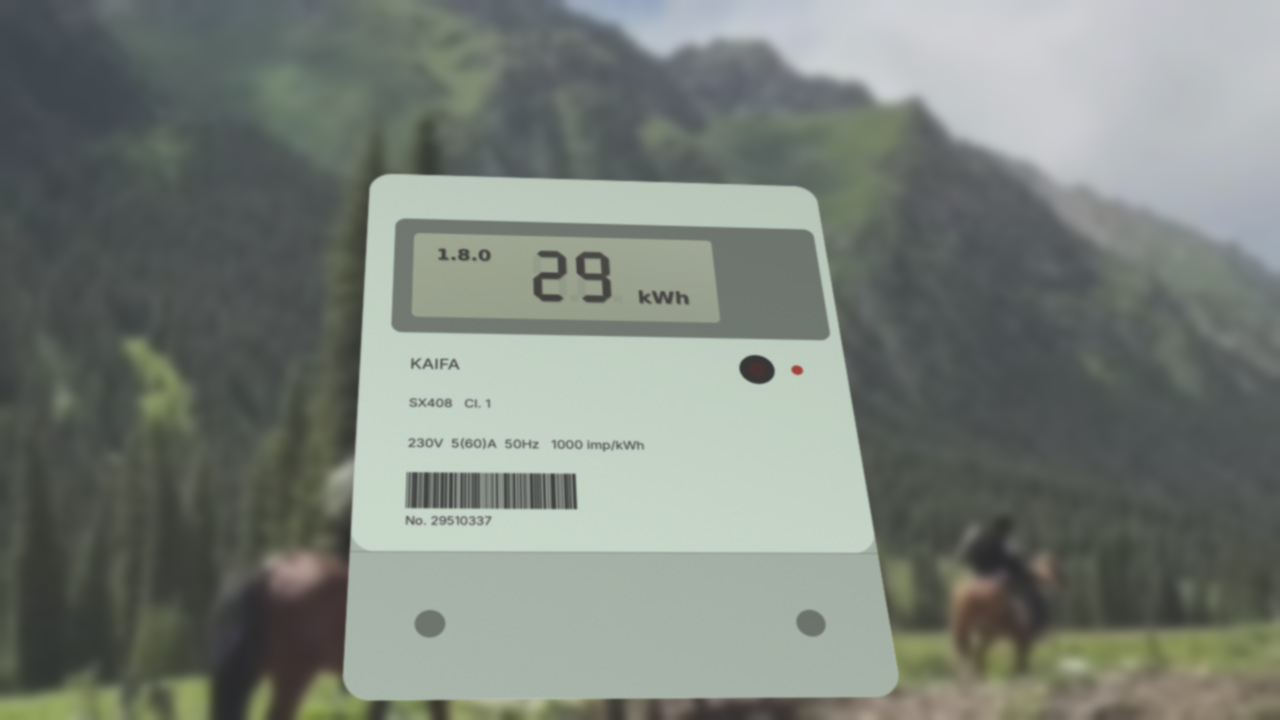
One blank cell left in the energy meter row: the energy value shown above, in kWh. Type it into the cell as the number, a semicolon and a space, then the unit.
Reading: 29; kWh
